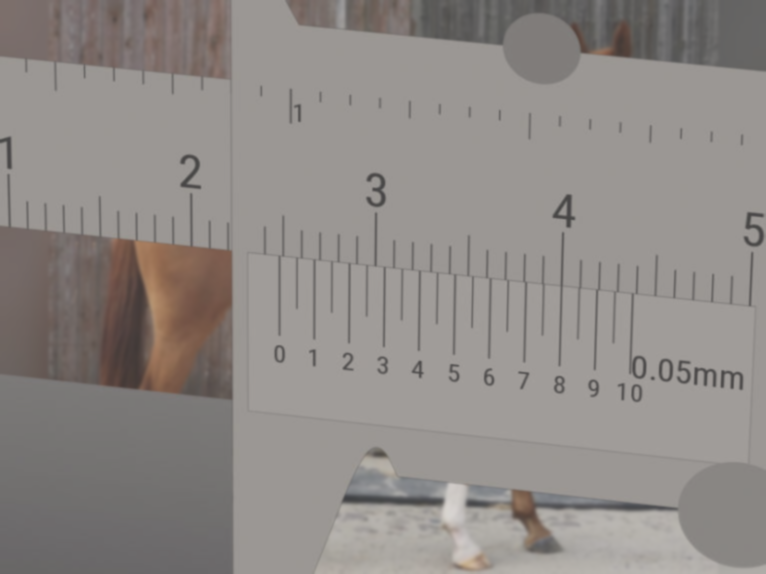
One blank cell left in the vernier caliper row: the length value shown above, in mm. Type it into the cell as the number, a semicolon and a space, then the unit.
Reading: 24.8; mm
